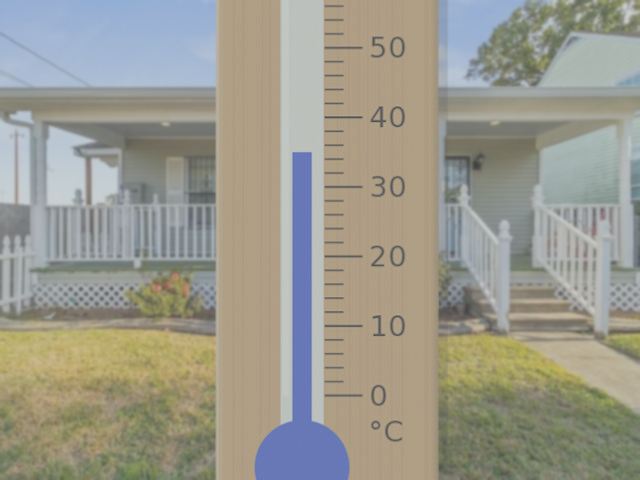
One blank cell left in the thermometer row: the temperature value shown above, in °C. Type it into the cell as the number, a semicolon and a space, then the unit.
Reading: 35; °C
